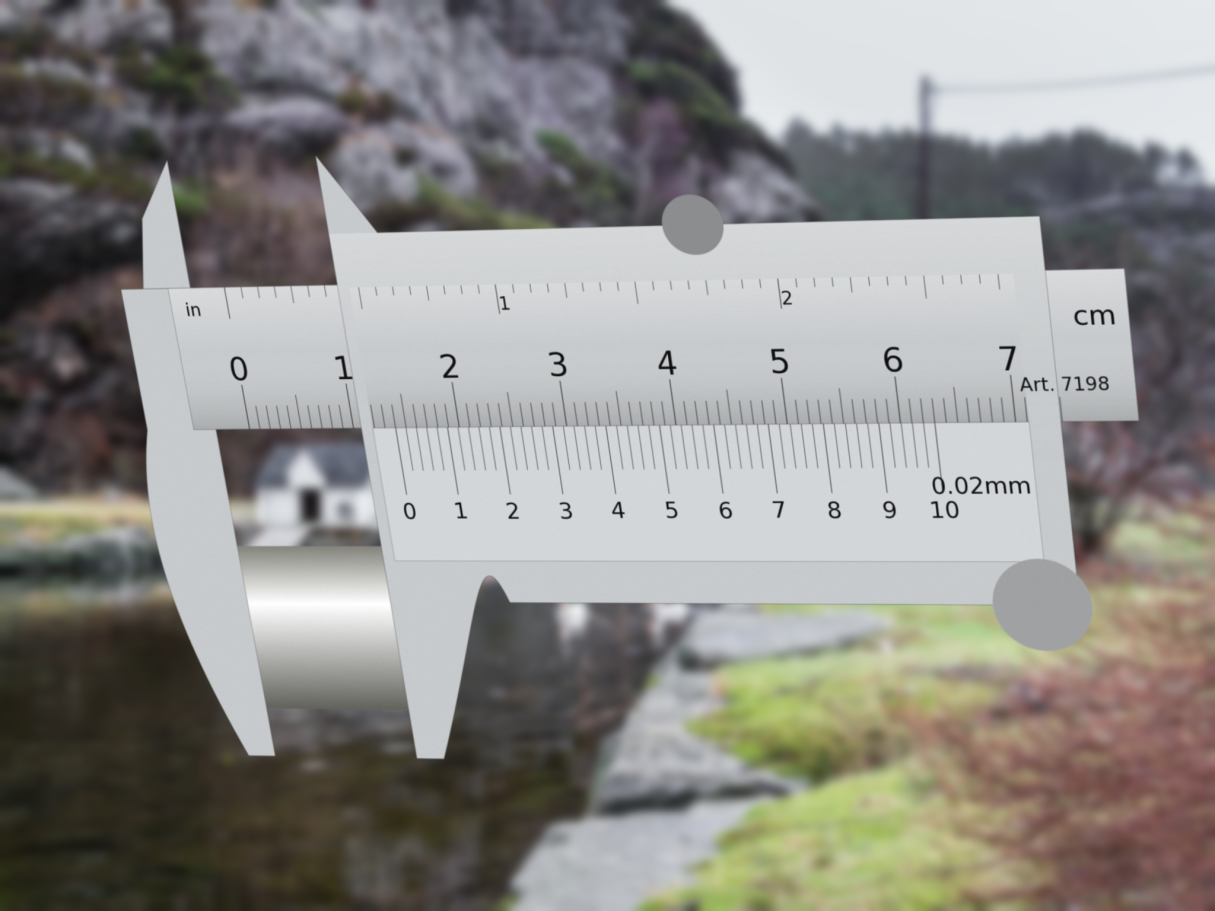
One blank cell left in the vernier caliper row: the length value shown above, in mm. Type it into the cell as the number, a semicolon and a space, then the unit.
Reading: 14.0; mm
